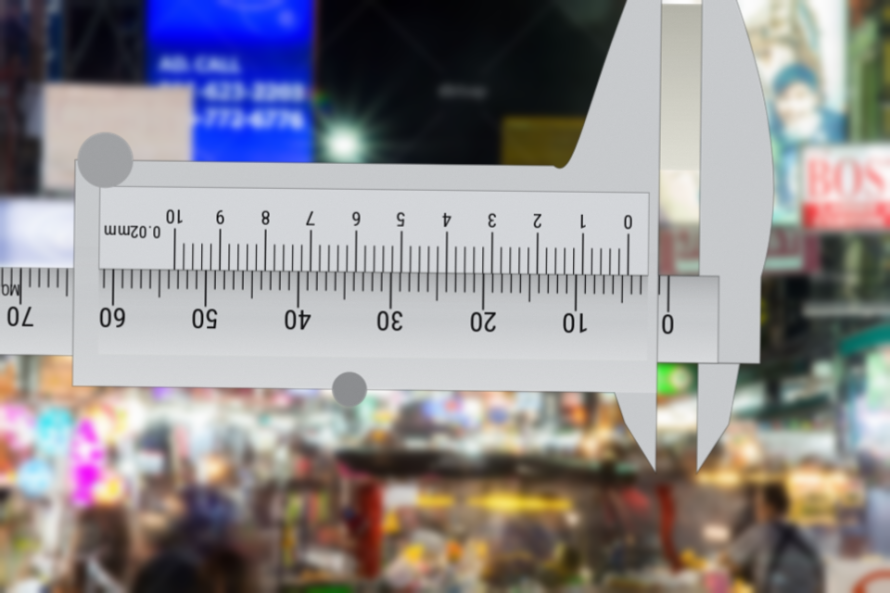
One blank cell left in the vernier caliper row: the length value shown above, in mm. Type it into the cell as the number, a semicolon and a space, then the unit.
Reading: 4.4; mm
